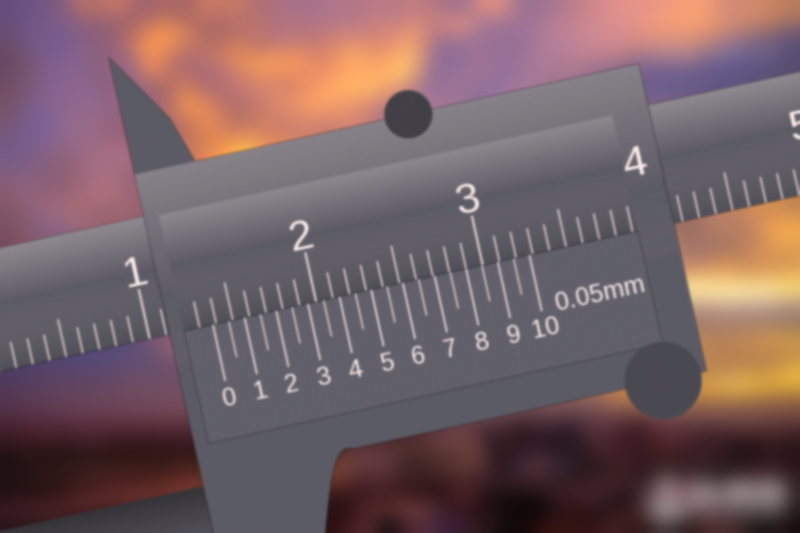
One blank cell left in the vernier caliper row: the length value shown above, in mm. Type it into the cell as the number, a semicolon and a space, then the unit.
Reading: 13.8; mm
